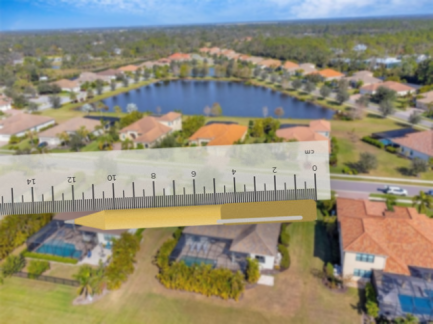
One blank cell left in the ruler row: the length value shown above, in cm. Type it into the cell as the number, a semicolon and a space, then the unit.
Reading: 12.5; cm
